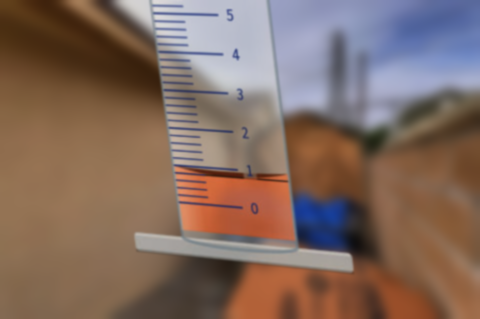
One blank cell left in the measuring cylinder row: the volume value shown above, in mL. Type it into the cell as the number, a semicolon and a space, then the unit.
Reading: 0.8; mL
